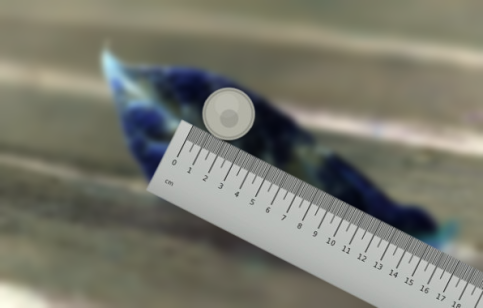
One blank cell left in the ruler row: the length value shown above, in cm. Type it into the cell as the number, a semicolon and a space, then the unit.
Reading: 3; cm
